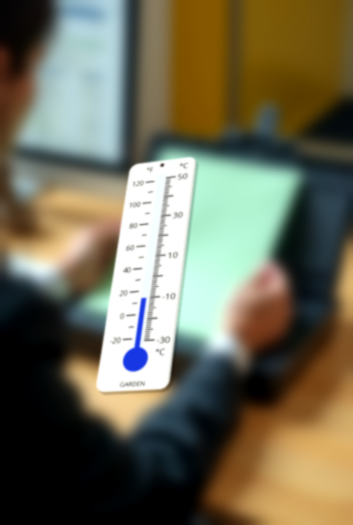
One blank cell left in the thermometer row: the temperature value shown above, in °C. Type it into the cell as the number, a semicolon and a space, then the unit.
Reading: -10; °C
